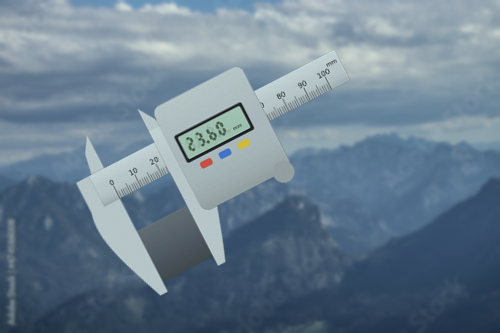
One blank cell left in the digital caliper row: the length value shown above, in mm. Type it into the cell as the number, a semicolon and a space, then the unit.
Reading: 23.60; mm
